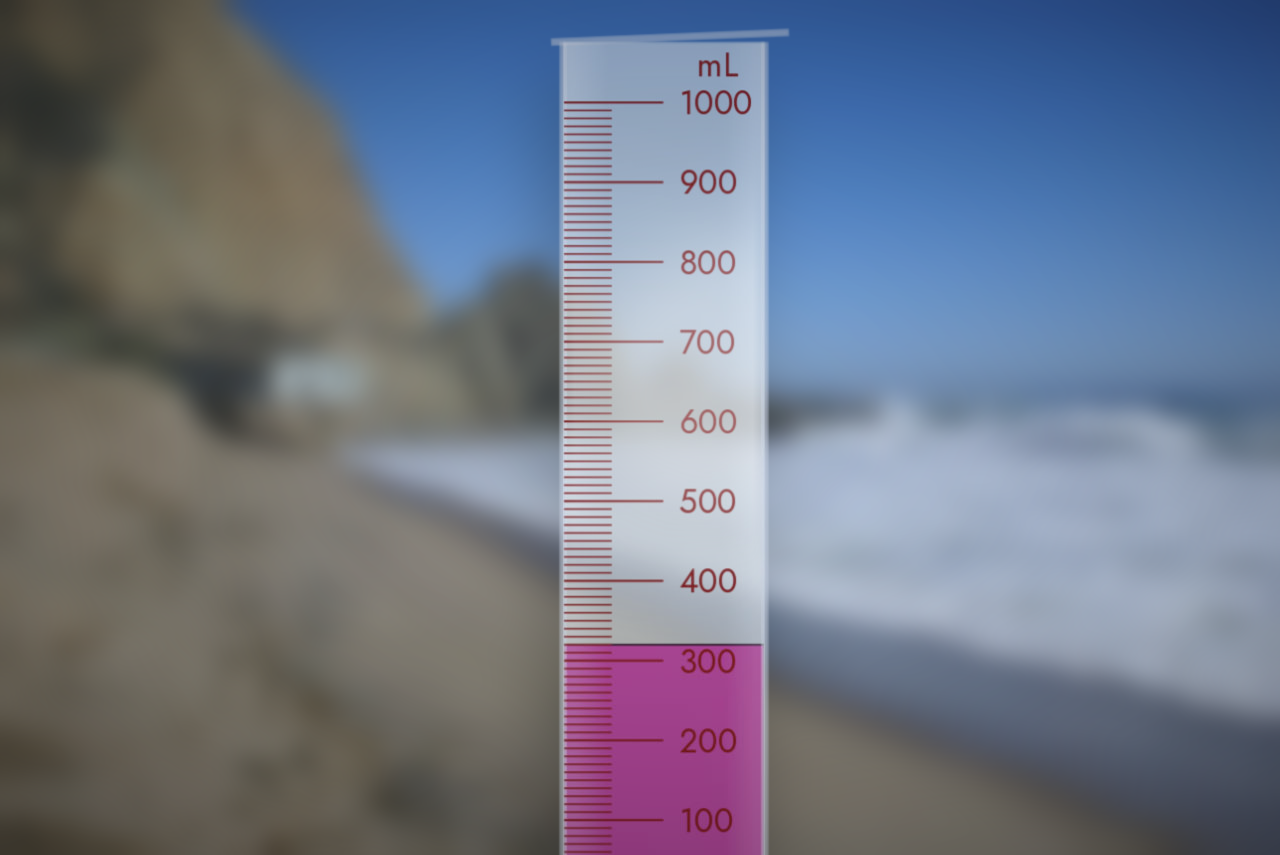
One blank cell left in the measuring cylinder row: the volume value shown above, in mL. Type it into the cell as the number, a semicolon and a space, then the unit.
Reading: 320; mL
